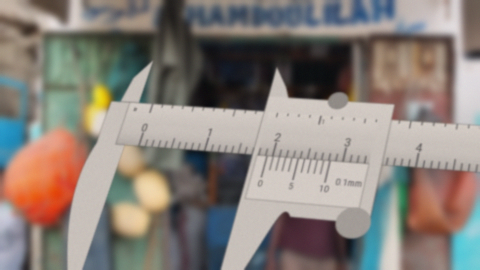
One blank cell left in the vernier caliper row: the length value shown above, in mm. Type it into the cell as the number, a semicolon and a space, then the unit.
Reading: 19.2; mm
